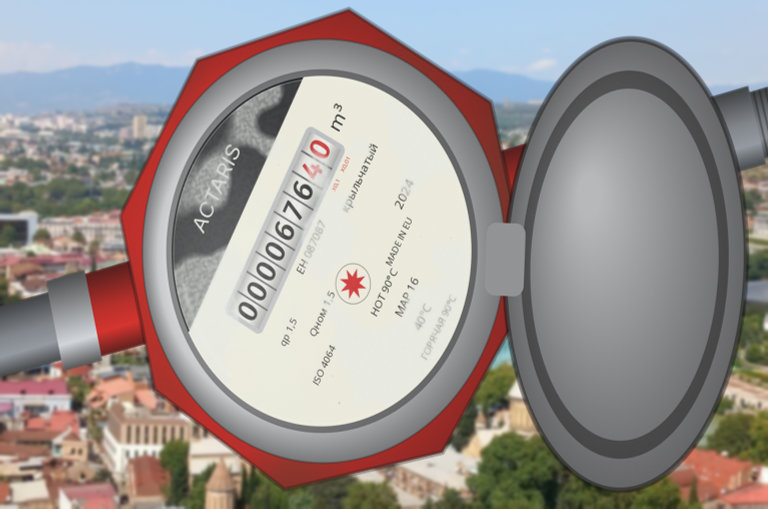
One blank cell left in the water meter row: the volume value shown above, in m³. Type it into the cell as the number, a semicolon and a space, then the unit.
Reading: 676.40; m³
